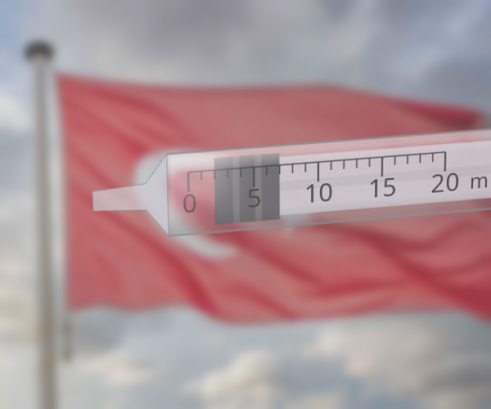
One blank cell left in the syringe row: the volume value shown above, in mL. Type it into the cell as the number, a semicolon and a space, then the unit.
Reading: 2; mL
